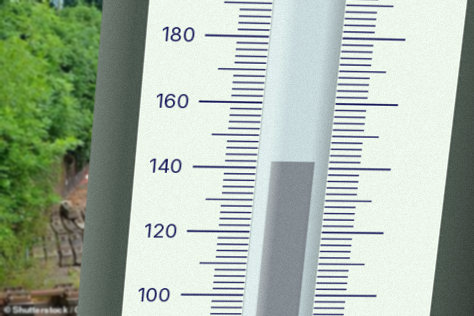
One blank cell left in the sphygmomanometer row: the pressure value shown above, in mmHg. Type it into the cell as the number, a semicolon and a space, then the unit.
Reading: 142; mmHg
